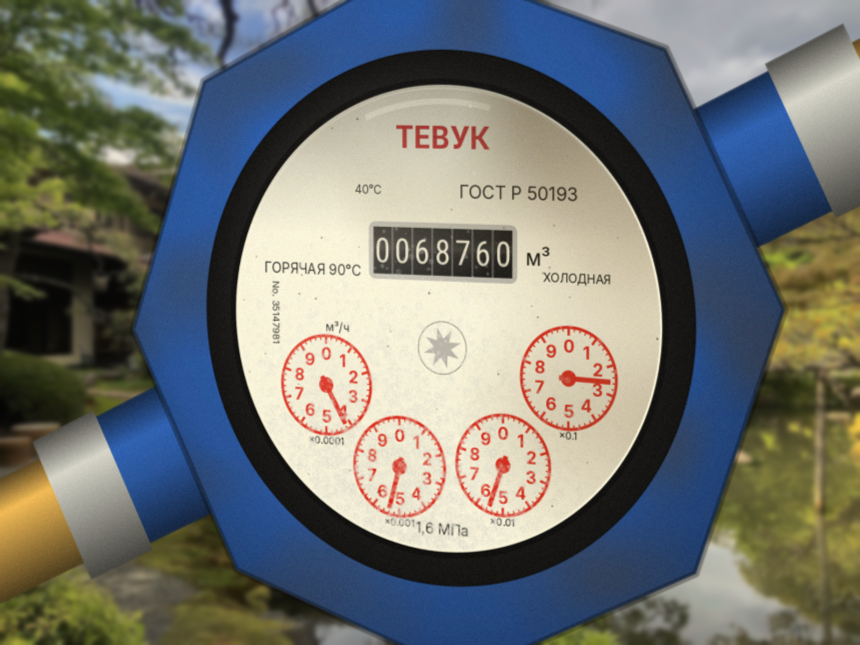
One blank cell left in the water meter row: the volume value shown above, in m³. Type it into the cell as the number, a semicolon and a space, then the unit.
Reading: 68760.2554; m³
